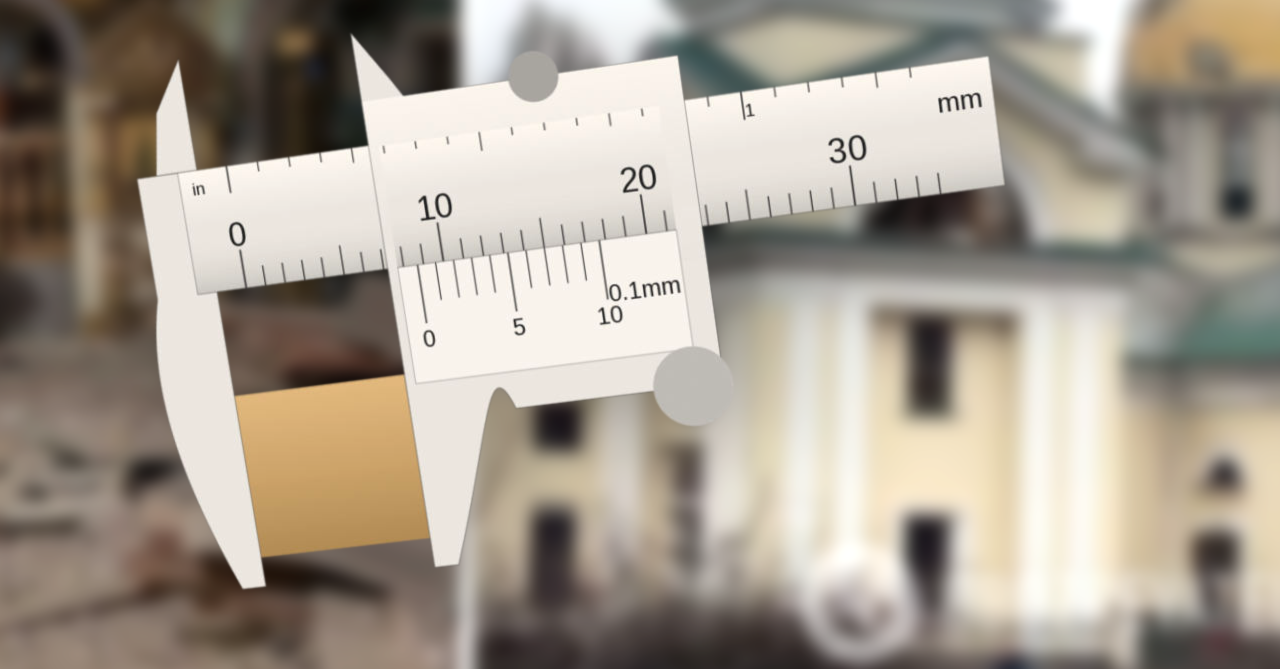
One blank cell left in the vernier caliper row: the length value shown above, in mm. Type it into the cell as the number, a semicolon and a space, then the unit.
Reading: 8.7; mm
